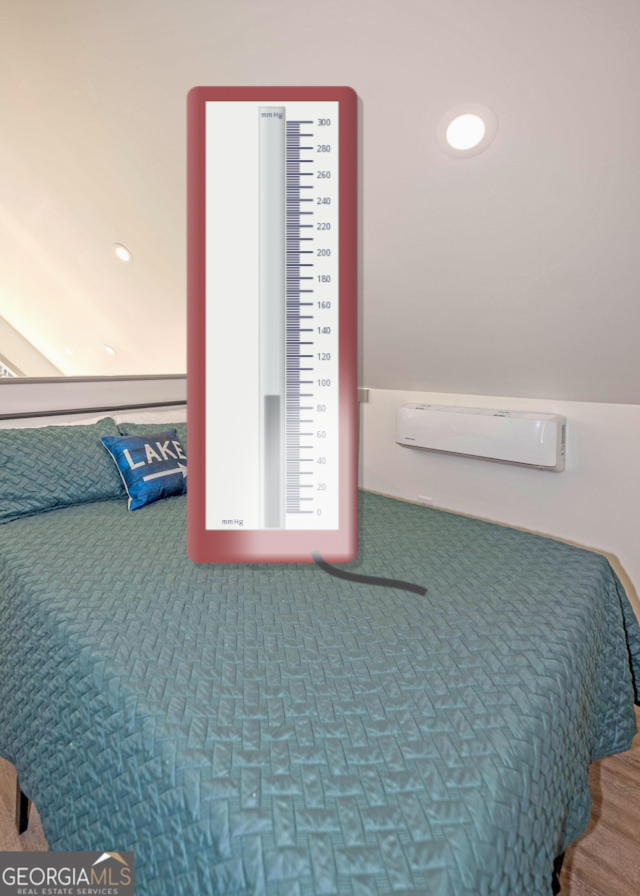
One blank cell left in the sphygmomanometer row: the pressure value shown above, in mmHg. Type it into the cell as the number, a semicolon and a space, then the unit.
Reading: 90; mmHg
